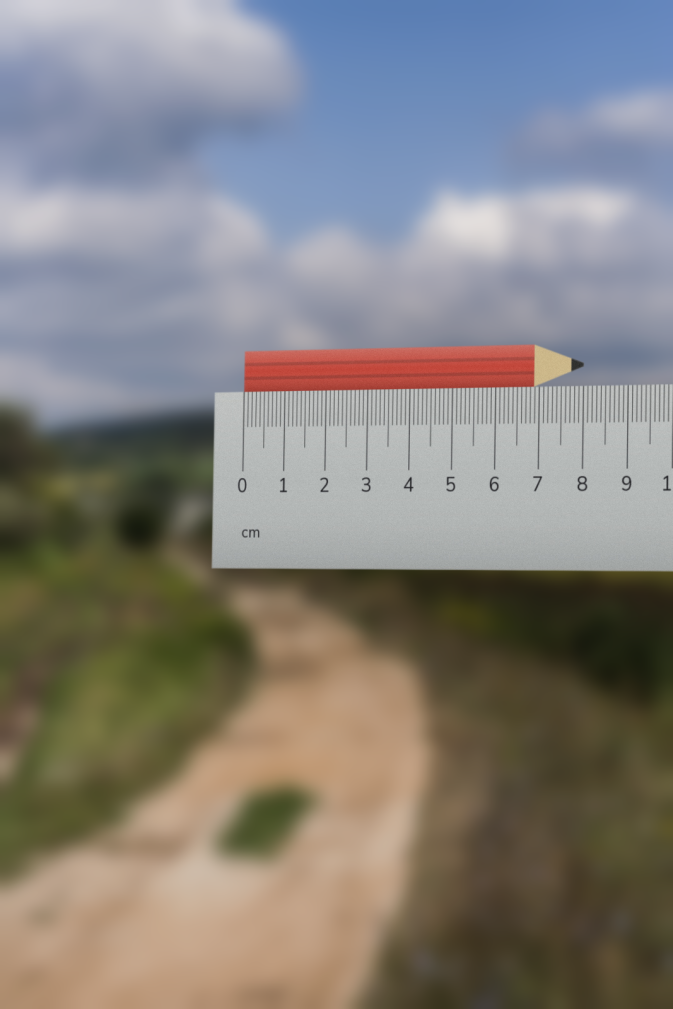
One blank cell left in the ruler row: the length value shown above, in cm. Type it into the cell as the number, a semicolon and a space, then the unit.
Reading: 8; cm
